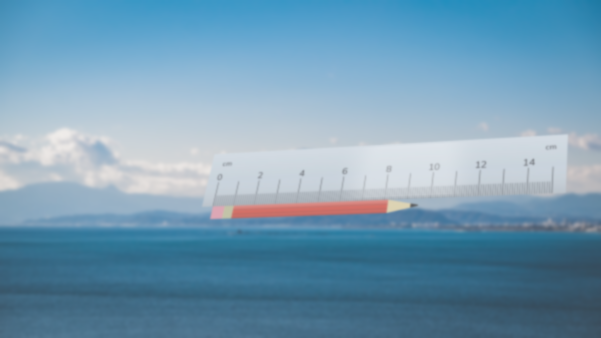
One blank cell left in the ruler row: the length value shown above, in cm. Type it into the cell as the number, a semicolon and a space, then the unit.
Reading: 9.5; cm
